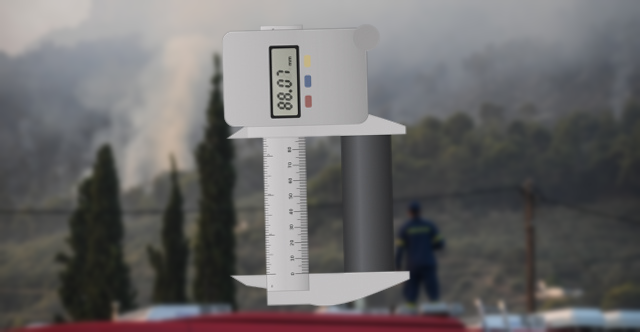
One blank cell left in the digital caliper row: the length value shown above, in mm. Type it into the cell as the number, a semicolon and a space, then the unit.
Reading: 88.07; mm
